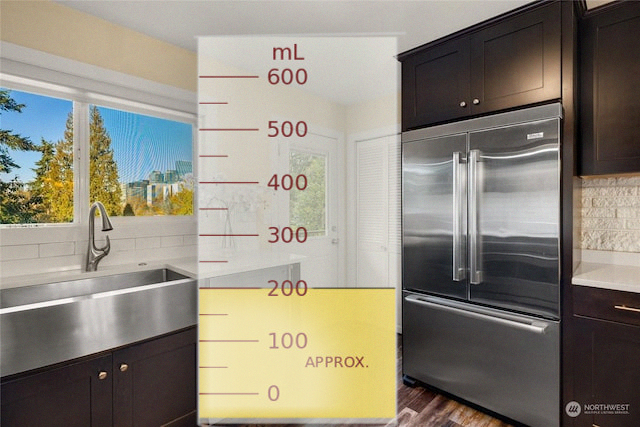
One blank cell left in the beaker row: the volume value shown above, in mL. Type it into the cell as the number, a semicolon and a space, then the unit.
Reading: 200; mL
